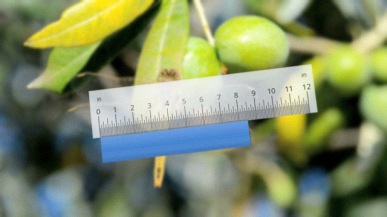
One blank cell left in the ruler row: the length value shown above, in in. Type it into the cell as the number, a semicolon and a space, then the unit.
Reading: 8.5; in
